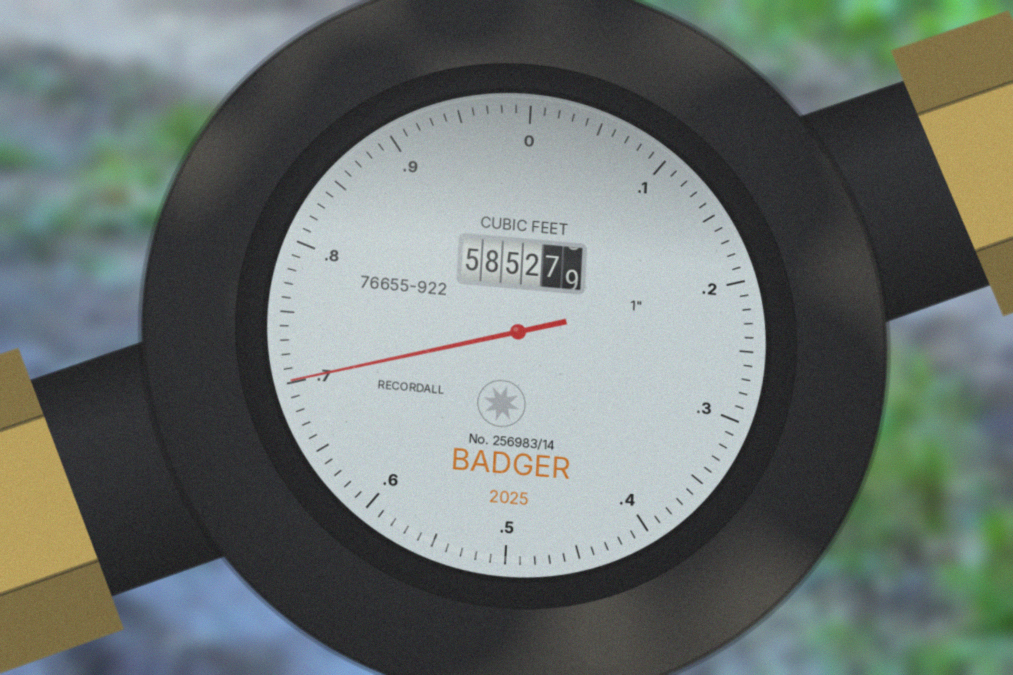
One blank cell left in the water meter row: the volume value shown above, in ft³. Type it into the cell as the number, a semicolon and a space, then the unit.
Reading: 585278.70; ft³
